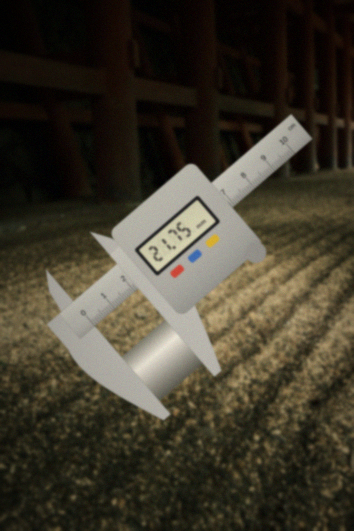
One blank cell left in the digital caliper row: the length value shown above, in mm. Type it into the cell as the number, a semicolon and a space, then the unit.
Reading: 21.75; mm
